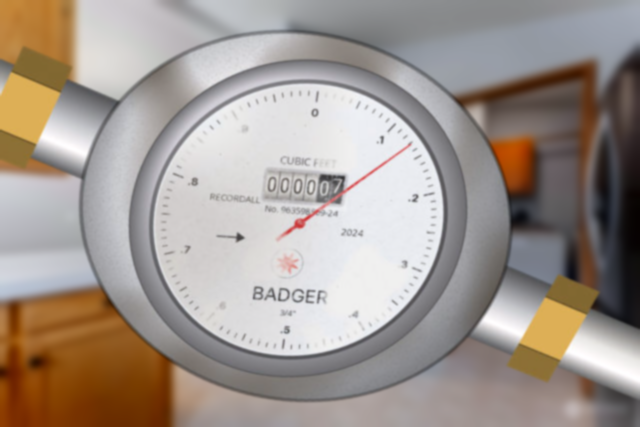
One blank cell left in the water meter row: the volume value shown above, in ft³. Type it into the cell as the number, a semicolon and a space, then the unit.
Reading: 7.13; ft³
